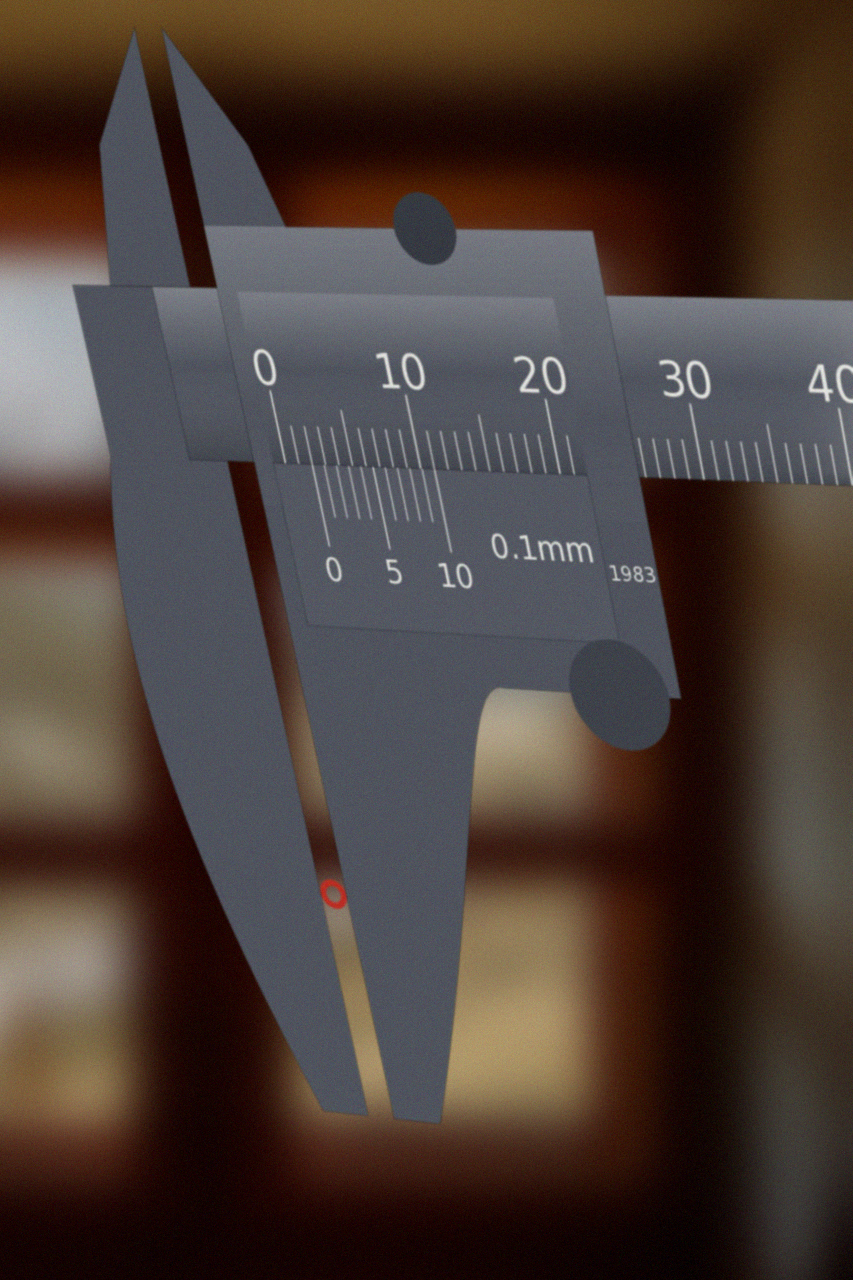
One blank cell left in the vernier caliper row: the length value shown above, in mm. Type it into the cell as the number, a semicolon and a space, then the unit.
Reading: 2.0; mm
